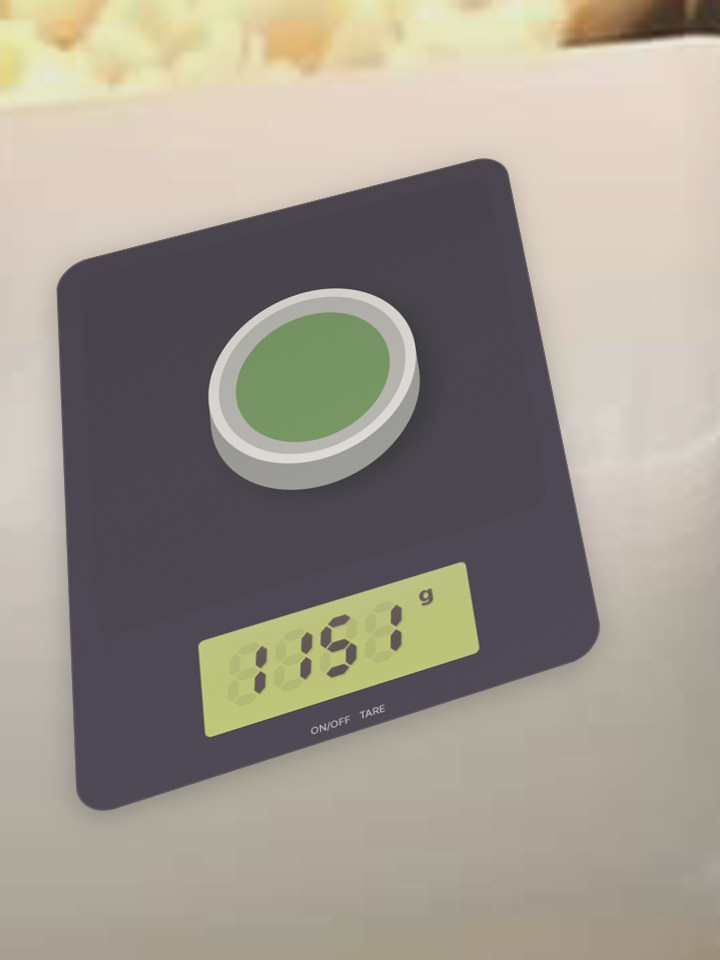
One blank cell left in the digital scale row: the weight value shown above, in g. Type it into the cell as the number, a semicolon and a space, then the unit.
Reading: 1151; g
